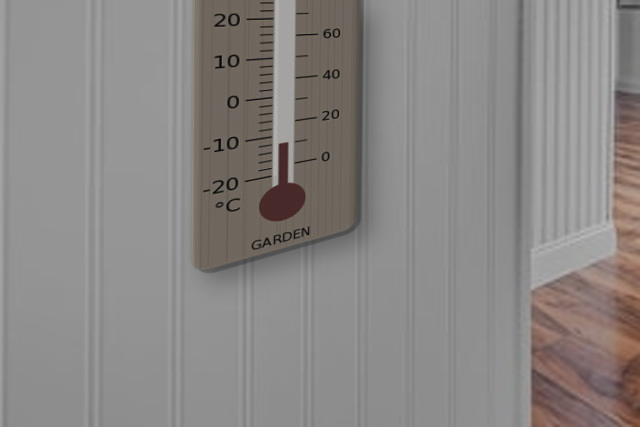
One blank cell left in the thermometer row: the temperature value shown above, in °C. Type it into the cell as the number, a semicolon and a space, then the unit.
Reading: -12; °C
